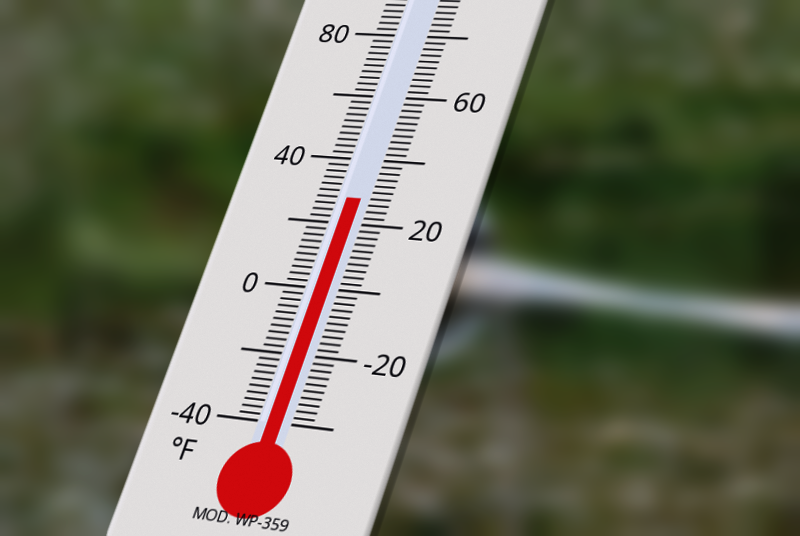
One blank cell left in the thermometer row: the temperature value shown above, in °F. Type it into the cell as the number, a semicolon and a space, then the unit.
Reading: 28; °F
